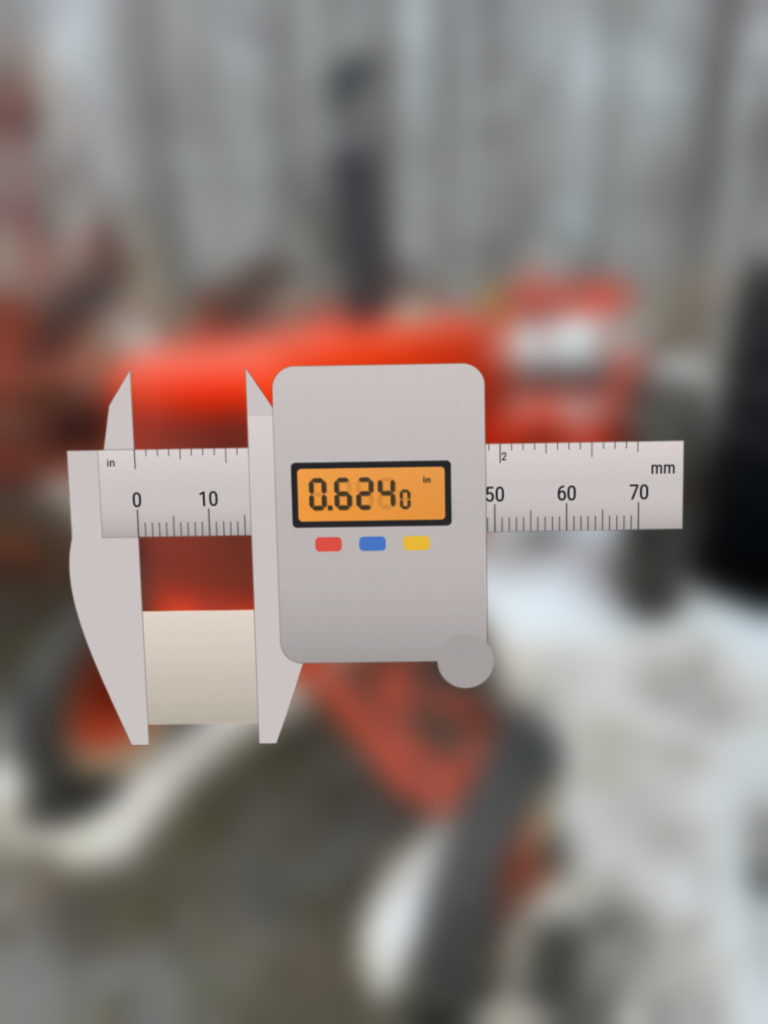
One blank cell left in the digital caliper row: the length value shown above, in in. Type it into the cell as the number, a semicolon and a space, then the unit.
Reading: 0.6240; in
